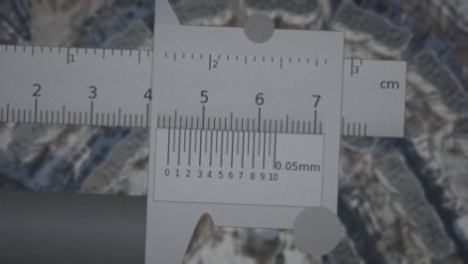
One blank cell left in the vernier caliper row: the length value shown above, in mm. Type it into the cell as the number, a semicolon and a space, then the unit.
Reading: 44.0; mm
